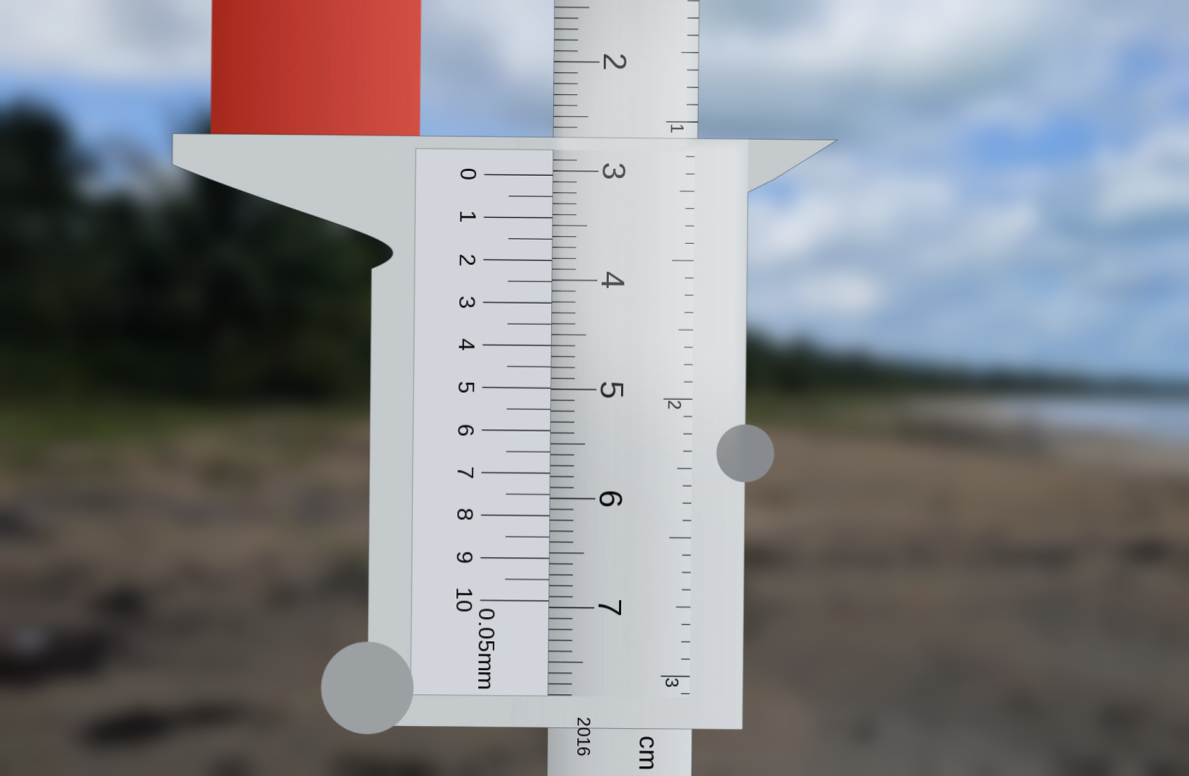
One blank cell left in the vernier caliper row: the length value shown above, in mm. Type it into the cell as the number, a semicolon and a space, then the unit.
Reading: 30.4; mm
